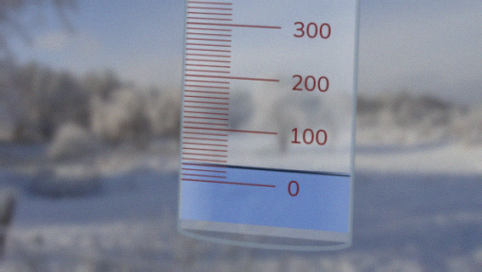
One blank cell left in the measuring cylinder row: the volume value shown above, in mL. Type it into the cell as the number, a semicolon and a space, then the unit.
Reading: 30; mL
